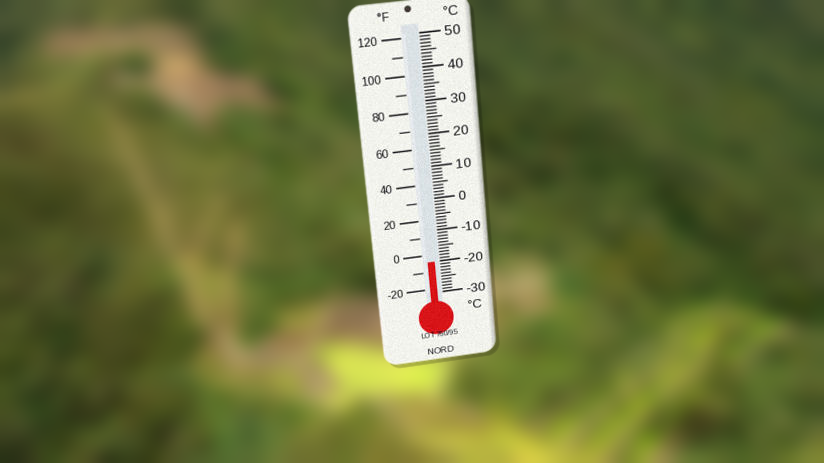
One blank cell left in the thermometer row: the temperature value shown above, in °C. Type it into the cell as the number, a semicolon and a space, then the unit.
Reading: -20; °C
